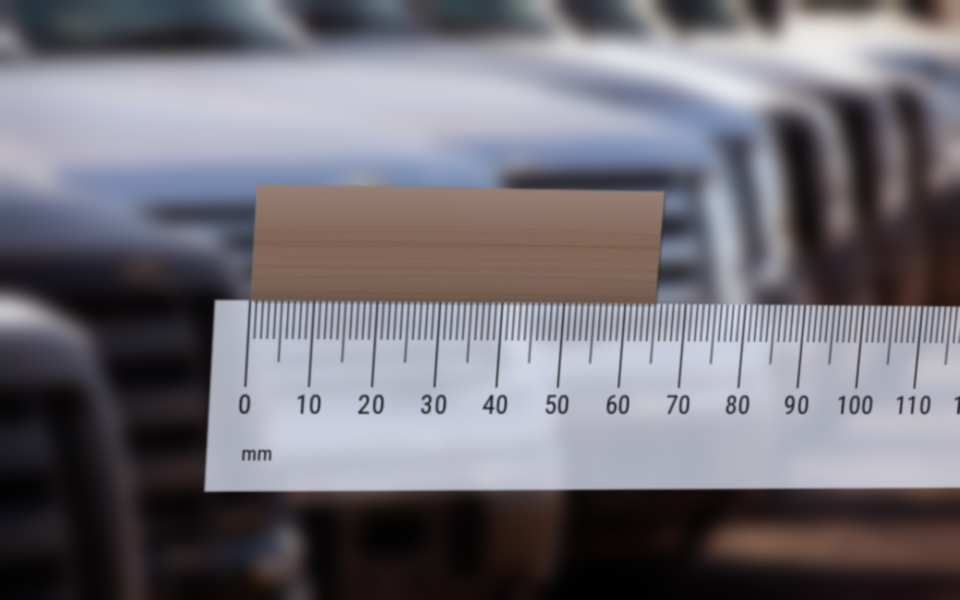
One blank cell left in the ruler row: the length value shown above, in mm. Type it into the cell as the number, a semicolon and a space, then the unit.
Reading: 65; mm
